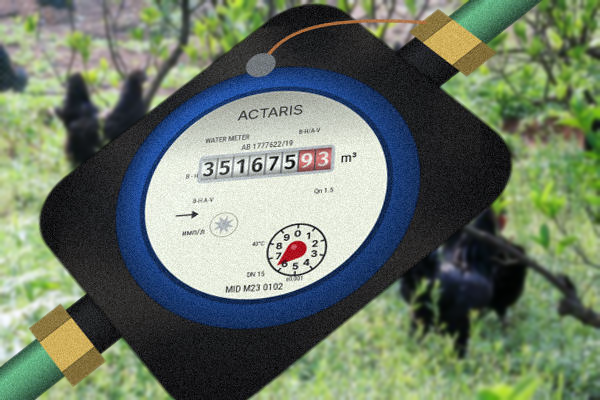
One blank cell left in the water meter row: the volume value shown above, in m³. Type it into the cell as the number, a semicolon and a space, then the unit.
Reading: 351675.936; m³
